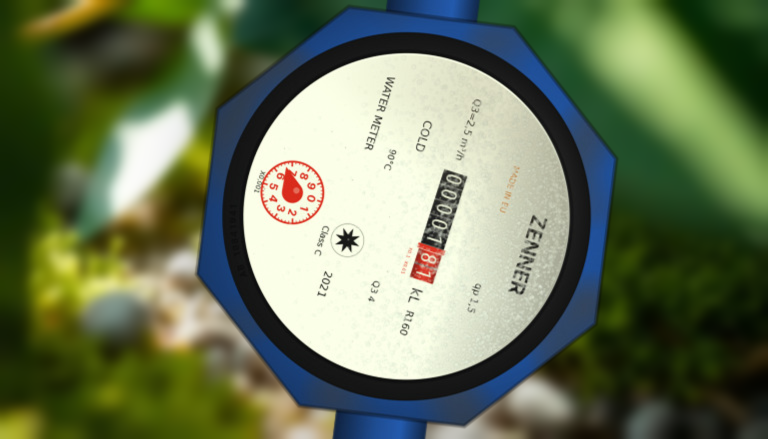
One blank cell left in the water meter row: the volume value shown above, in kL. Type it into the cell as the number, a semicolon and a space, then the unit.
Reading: 1.816; kL
